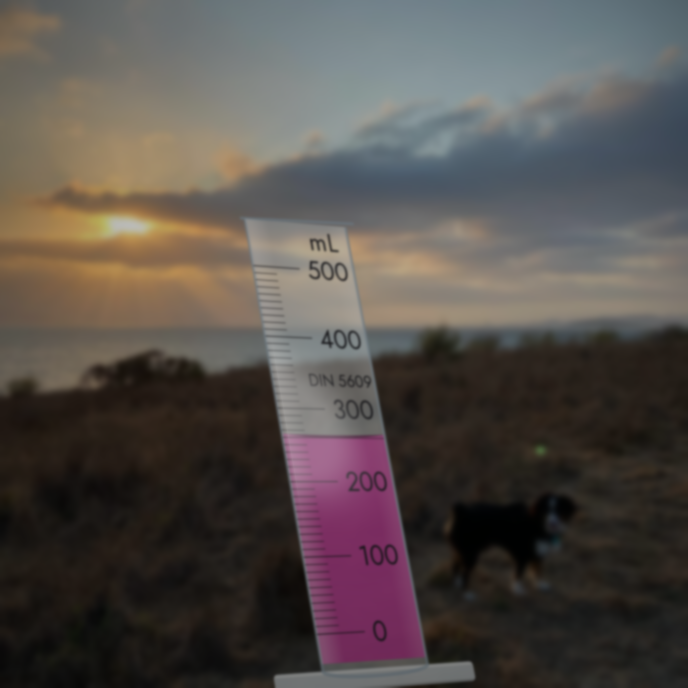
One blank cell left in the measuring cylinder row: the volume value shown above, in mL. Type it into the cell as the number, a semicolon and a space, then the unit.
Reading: 260; mL
